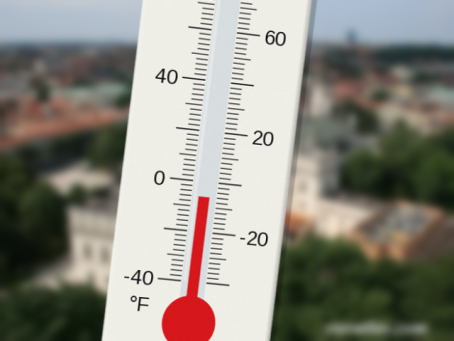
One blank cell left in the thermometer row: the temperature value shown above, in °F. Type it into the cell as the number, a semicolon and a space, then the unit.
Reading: -6; °F
